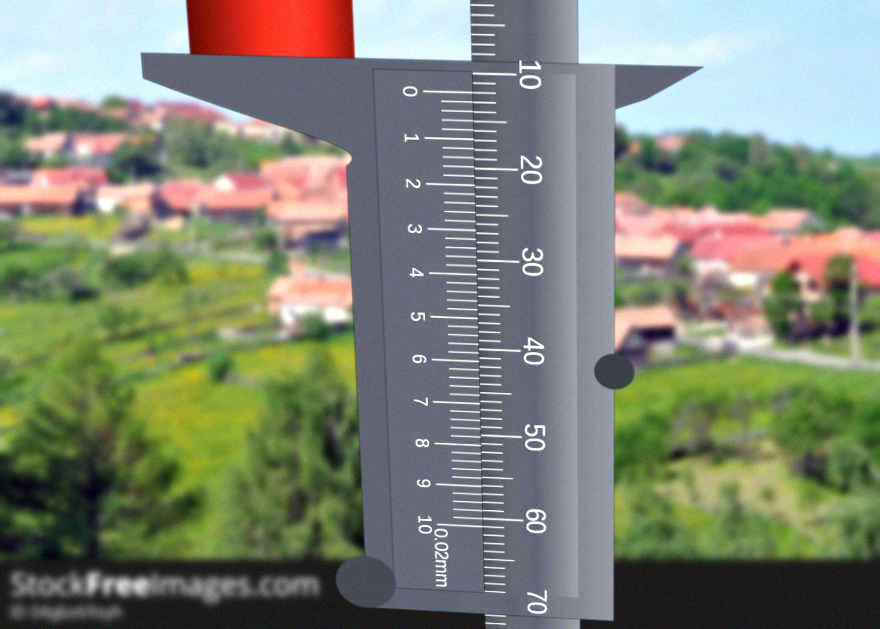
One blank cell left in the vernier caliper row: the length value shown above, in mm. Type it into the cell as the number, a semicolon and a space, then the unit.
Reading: 12.0; mm
